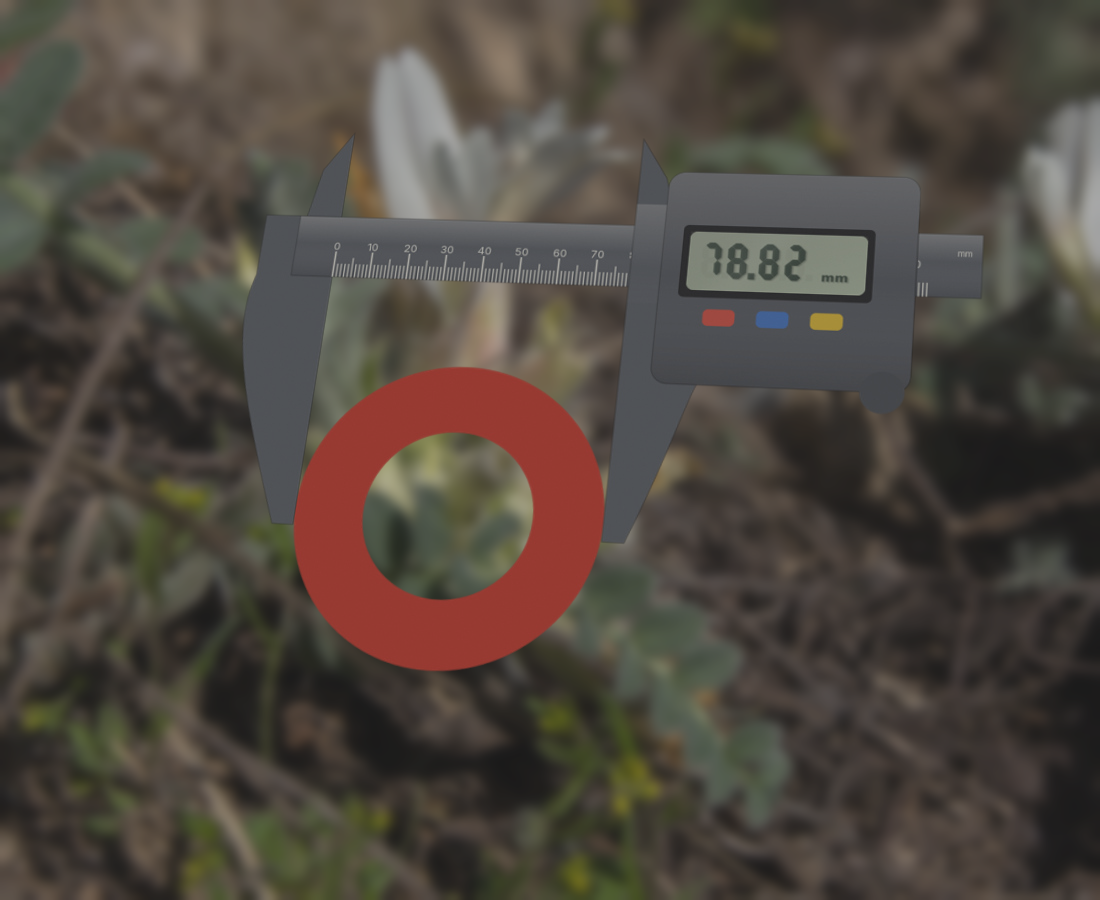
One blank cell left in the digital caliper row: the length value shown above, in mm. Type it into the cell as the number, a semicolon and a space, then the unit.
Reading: 78.82; mm
